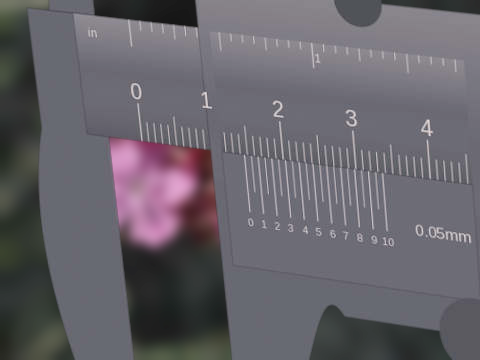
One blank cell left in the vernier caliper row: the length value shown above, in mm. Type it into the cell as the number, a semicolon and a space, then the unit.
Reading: 14.6; mm
